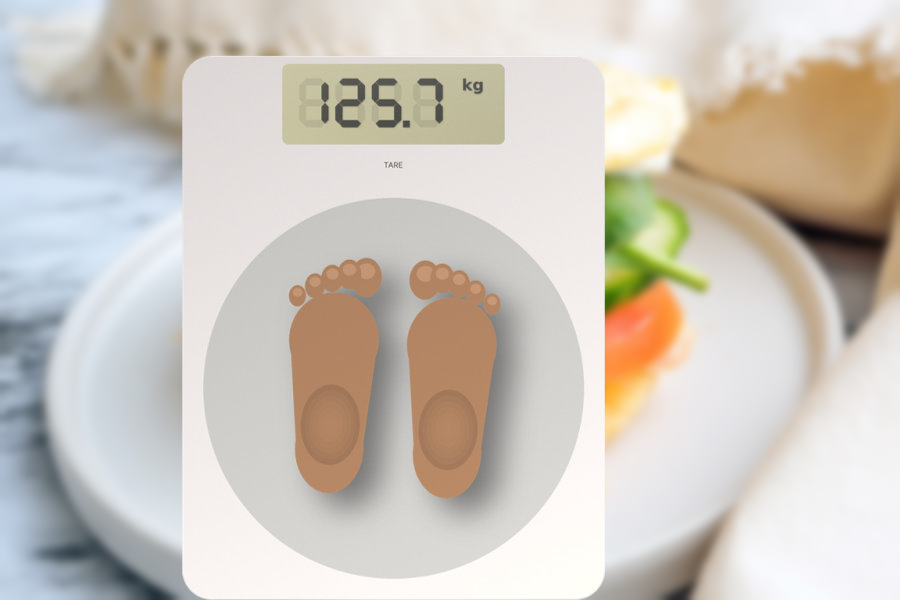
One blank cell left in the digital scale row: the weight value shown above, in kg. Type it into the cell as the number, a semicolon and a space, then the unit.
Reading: 125.7; kg
